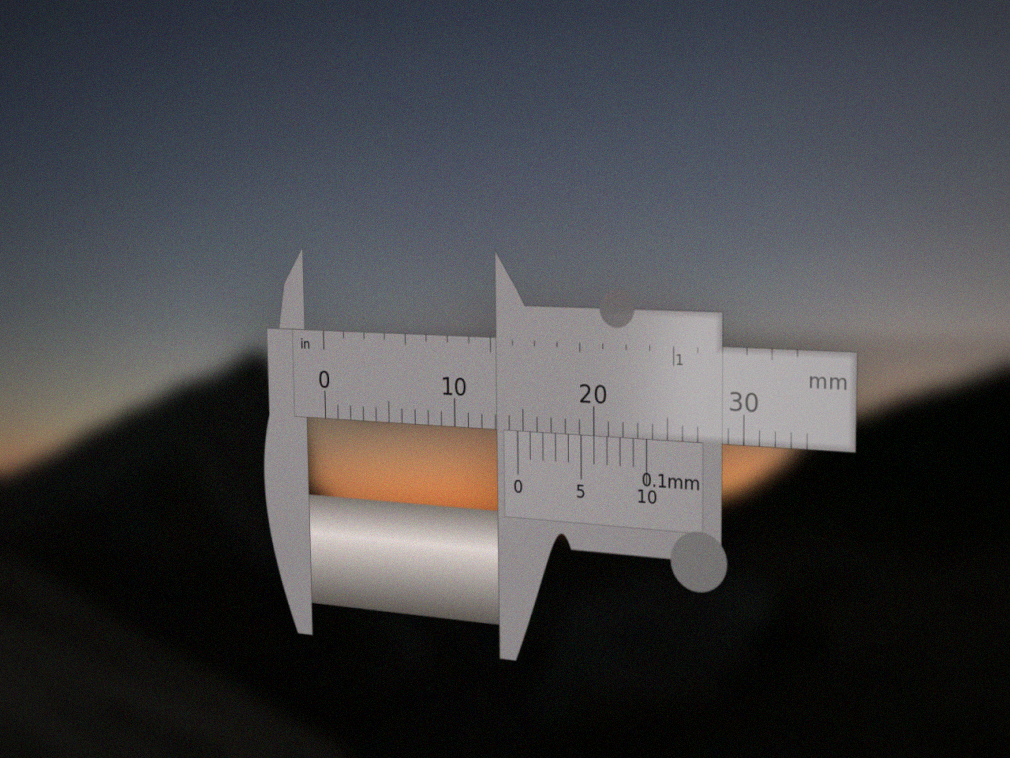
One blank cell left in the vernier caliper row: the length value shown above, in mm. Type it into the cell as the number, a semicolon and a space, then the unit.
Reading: 14.6; mm
